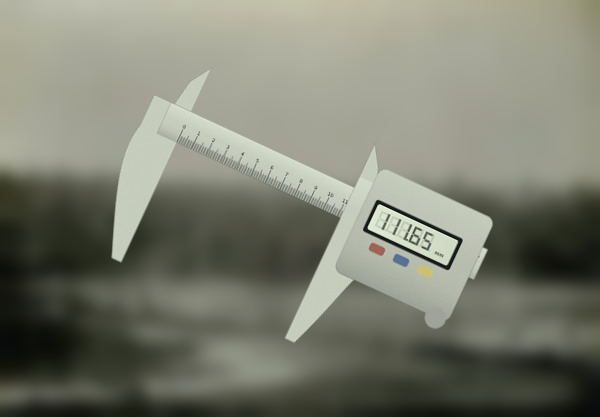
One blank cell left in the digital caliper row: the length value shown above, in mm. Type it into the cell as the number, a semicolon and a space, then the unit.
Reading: 111.65; mm
